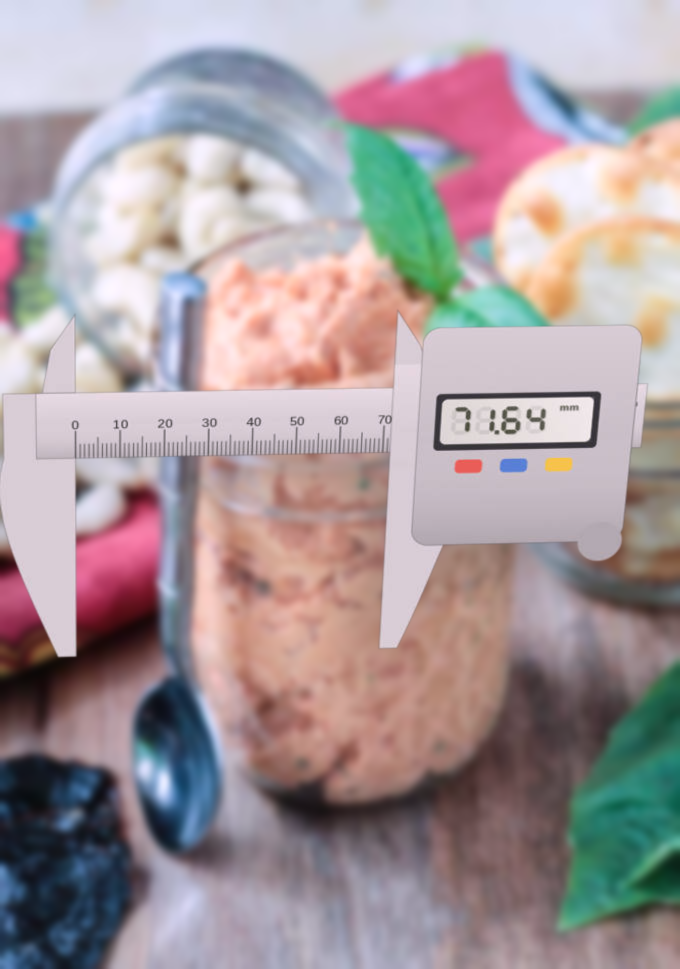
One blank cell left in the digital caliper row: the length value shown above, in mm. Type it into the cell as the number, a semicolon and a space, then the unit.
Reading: 71.64; mm
